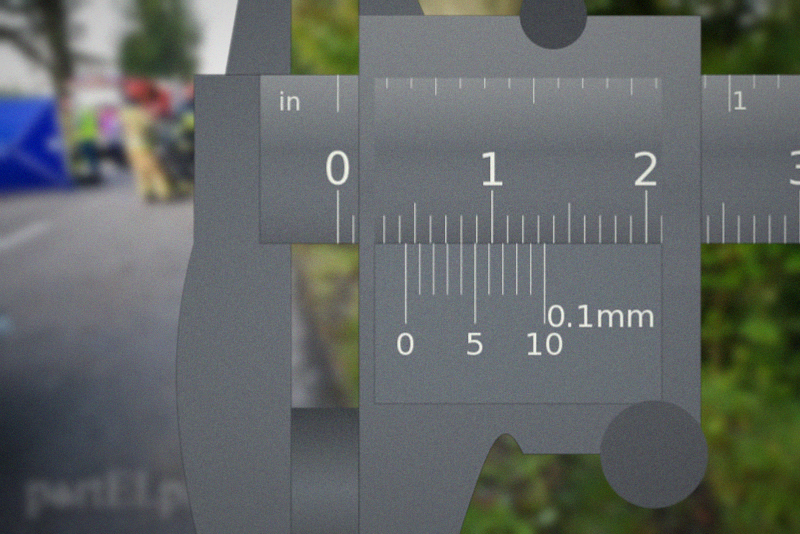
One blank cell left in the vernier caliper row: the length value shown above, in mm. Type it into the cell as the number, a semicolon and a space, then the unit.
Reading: 4.4; mm
